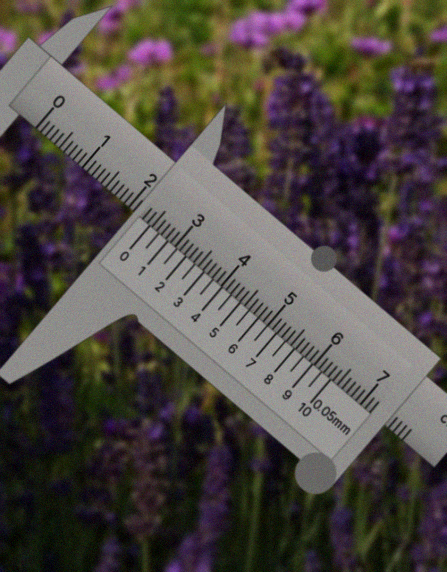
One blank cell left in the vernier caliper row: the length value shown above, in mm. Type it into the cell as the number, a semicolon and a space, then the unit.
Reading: 24.6; mm
